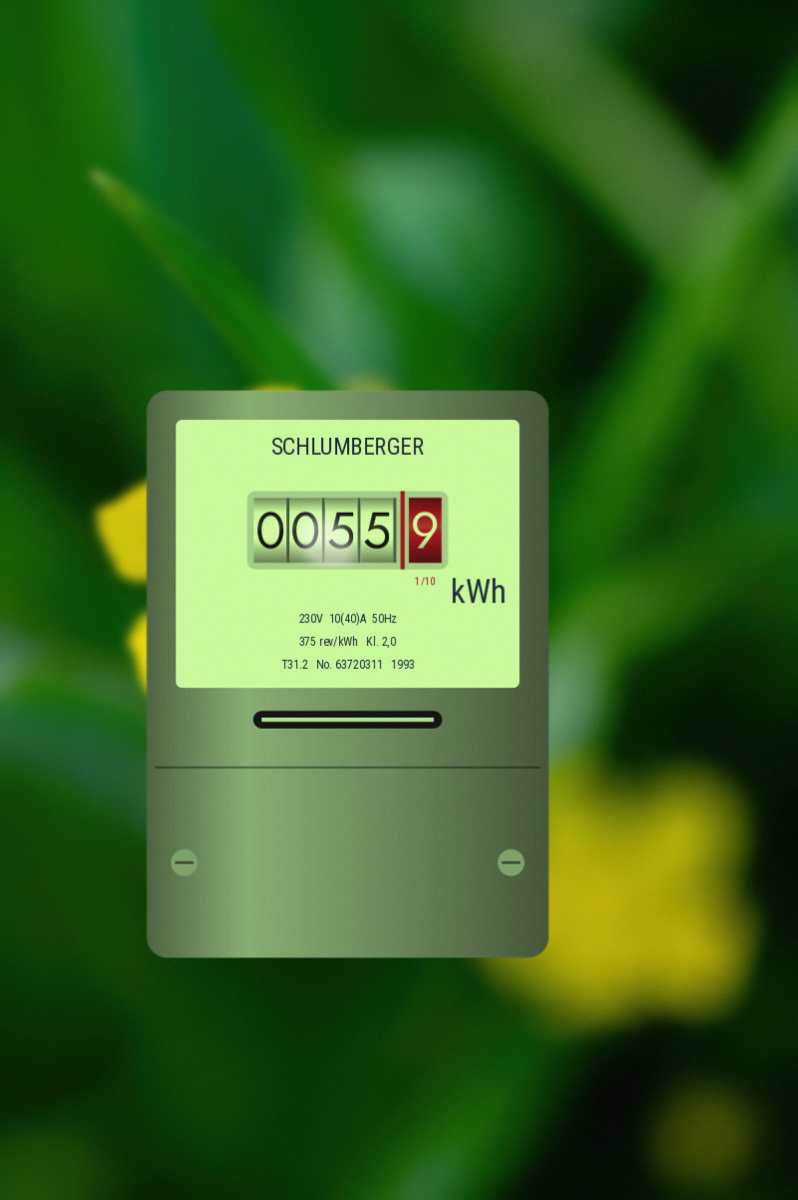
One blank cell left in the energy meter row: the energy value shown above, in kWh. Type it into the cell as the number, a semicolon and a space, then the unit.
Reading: 55.9; kWh
